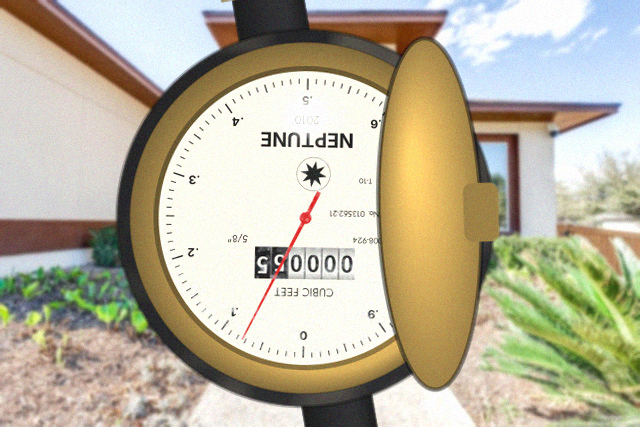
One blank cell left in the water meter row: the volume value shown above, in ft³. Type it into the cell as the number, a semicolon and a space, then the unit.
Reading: 55.07; ft³
